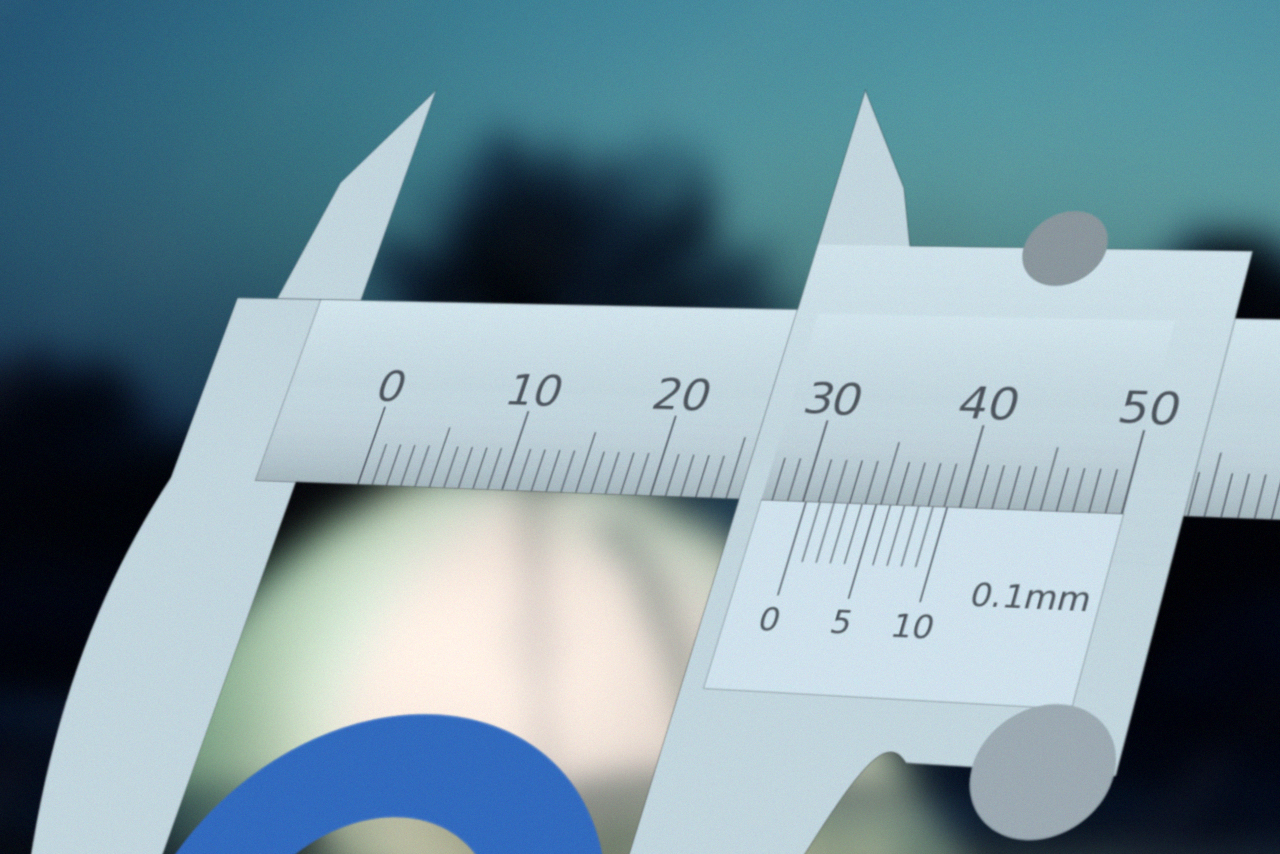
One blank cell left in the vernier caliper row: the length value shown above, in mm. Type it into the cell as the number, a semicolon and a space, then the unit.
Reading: 30.2; mm
